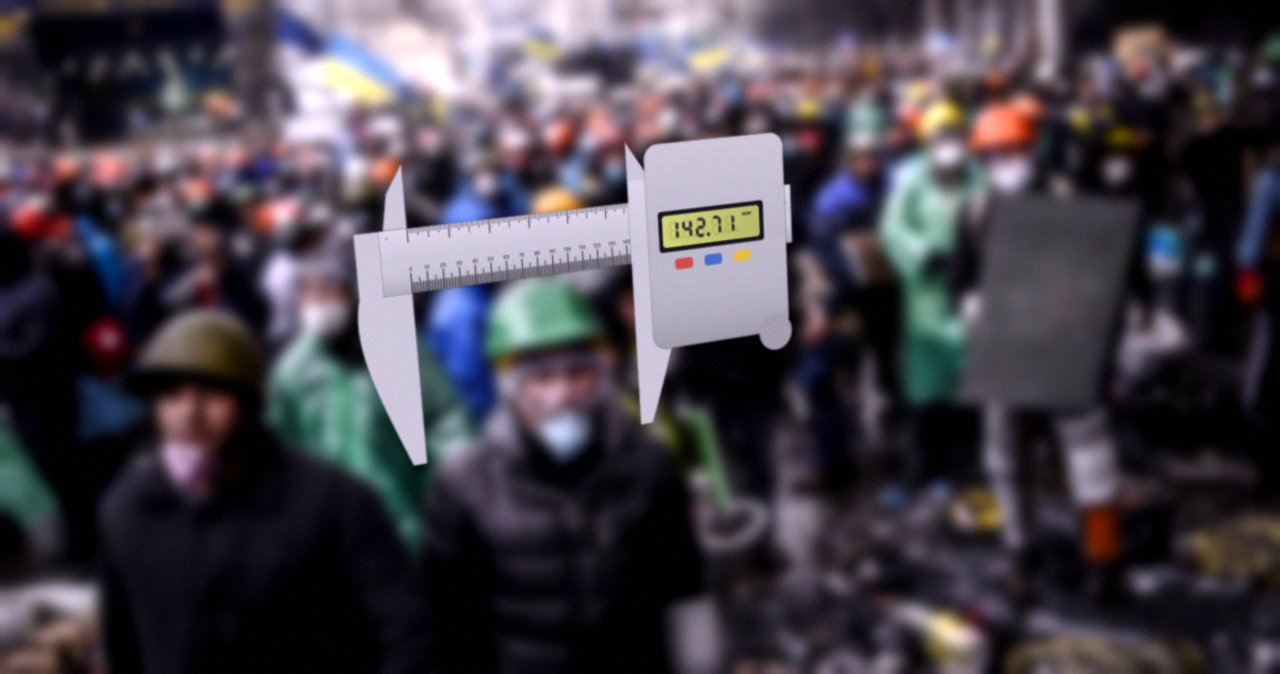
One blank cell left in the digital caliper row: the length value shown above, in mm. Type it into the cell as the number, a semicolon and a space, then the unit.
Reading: 142.71; mm
